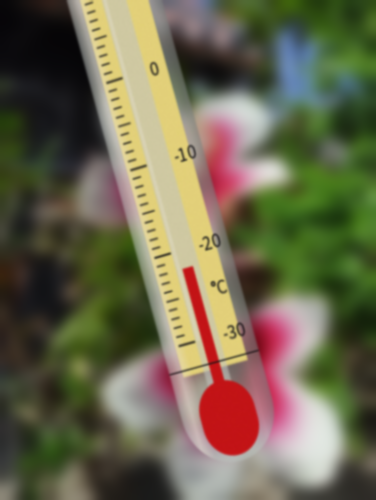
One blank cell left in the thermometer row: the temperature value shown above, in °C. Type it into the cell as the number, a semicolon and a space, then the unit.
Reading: -22; °C
